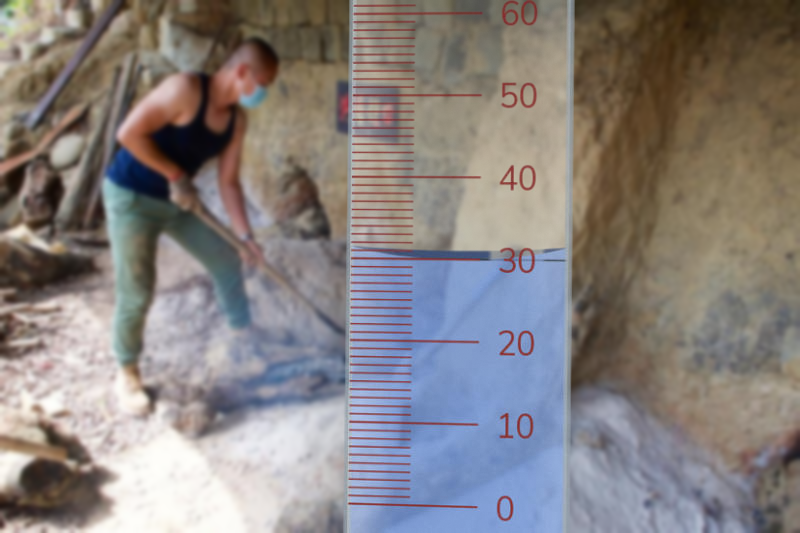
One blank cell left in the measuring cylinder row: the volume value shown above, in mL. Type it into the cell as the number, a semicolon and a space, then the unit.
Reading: 30; mL
